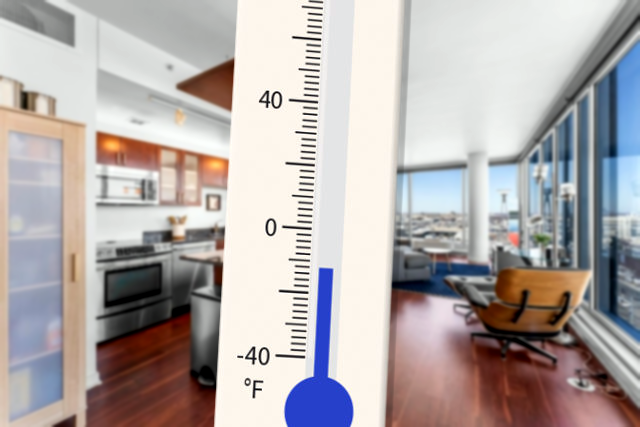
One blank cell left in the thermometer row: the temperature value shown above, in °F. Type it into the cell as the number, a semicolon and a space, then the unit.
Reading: -12; °F
